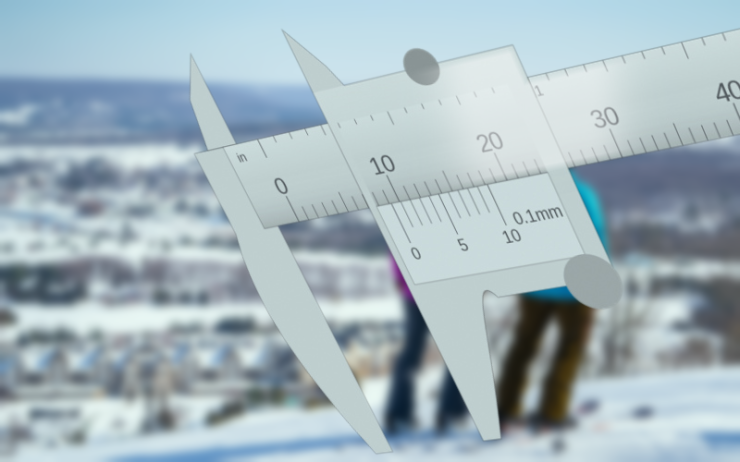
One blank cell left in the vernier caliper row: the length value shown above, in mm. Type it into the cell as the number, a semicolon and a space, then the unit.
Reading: 9.2; mm
